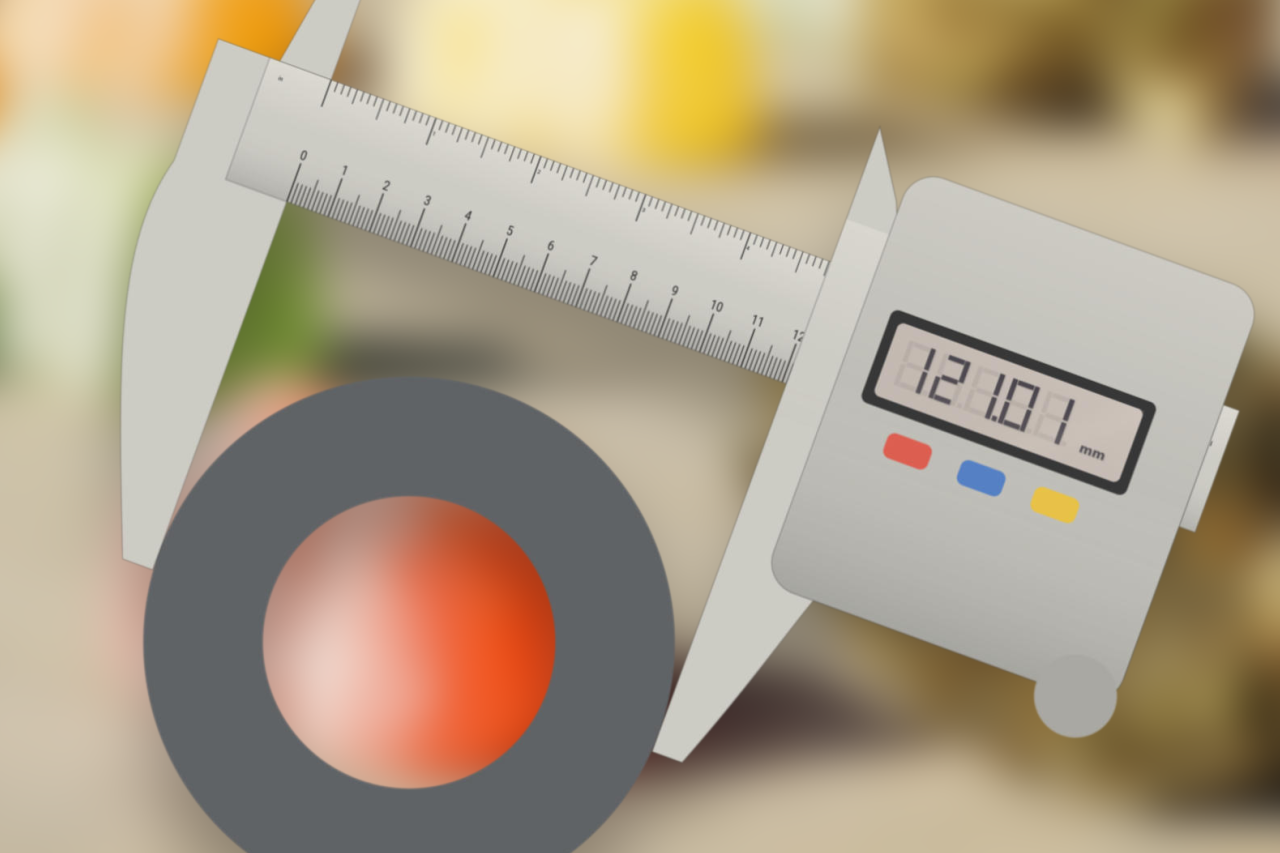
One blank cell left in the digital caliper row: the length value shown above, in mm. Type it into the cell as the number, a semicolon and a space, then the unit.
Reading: 121.01; mm
